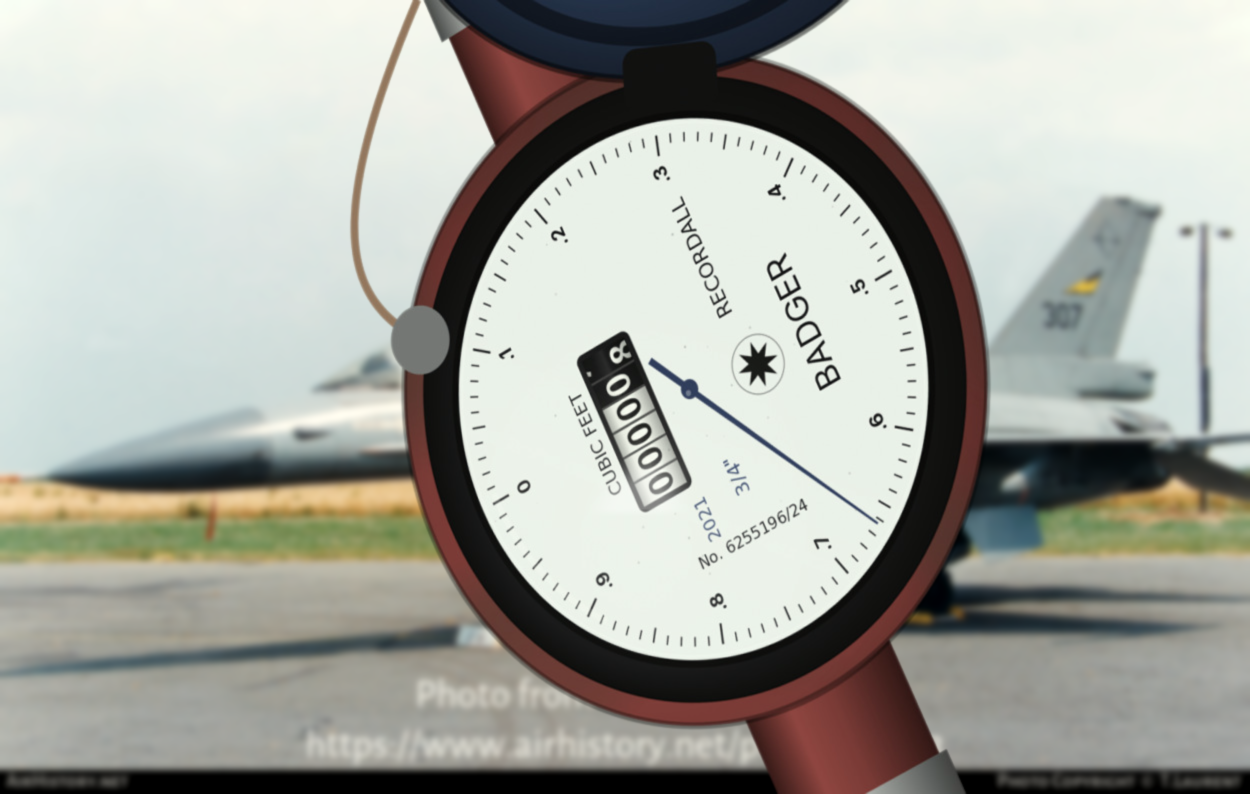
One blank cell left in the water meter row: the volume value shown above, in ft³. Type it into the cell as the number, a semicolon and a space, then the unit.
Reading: 7.66; ft³
